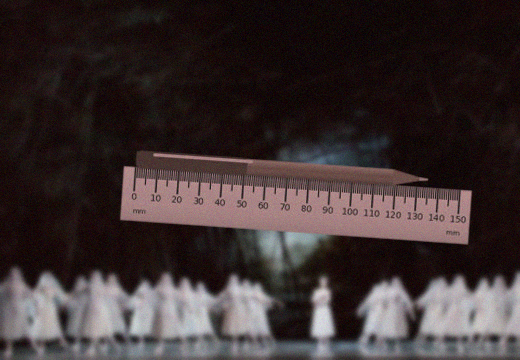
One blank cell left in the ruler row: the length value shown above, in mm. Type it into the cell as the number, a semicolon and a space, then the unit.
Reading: 135; mm
